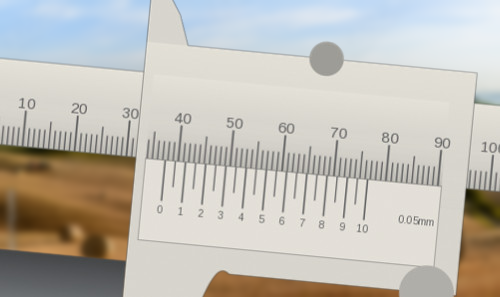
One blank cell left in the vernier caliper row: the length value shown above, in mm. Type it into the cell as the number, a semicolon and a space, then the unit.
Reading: 37.5; mm
